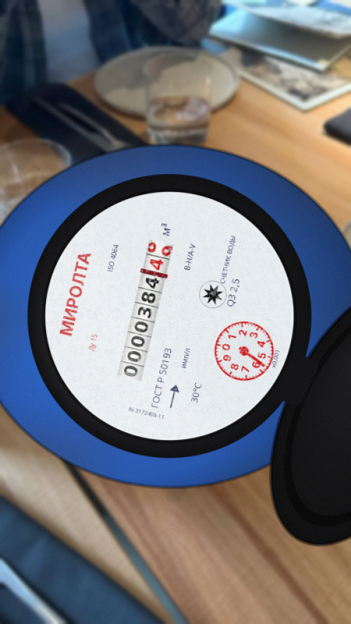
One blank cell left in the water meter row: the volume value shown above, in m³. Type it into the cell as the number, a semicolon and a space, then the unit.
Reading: 384.485; m³
